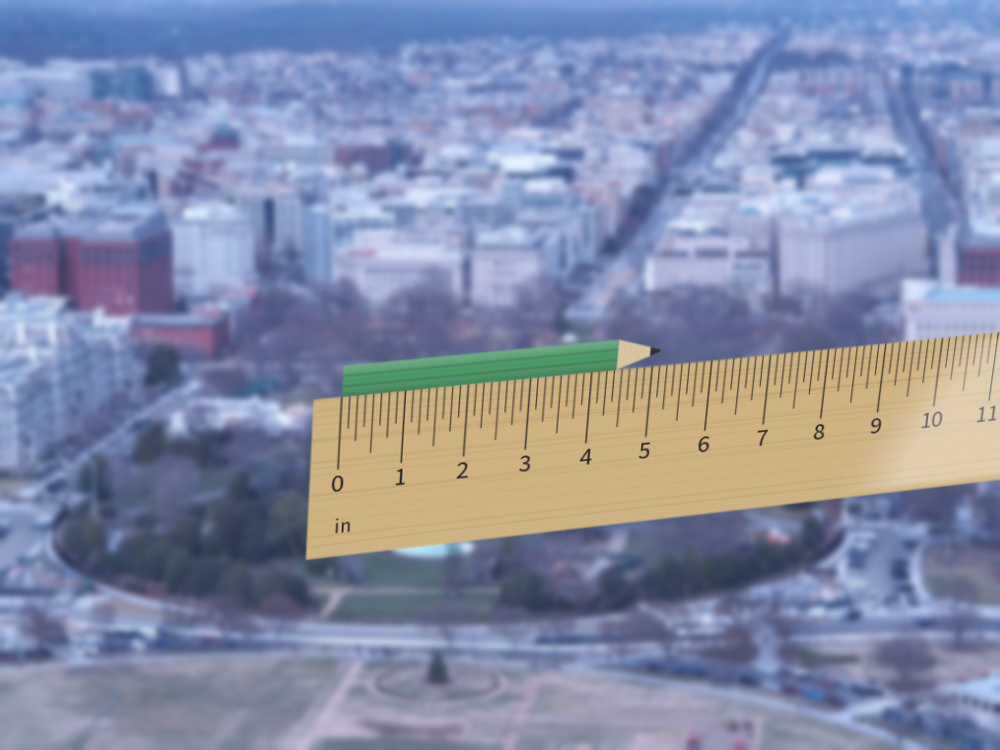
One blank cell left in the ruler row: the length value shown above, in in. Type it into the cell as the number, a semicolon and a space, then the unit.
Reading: 5.125; in
